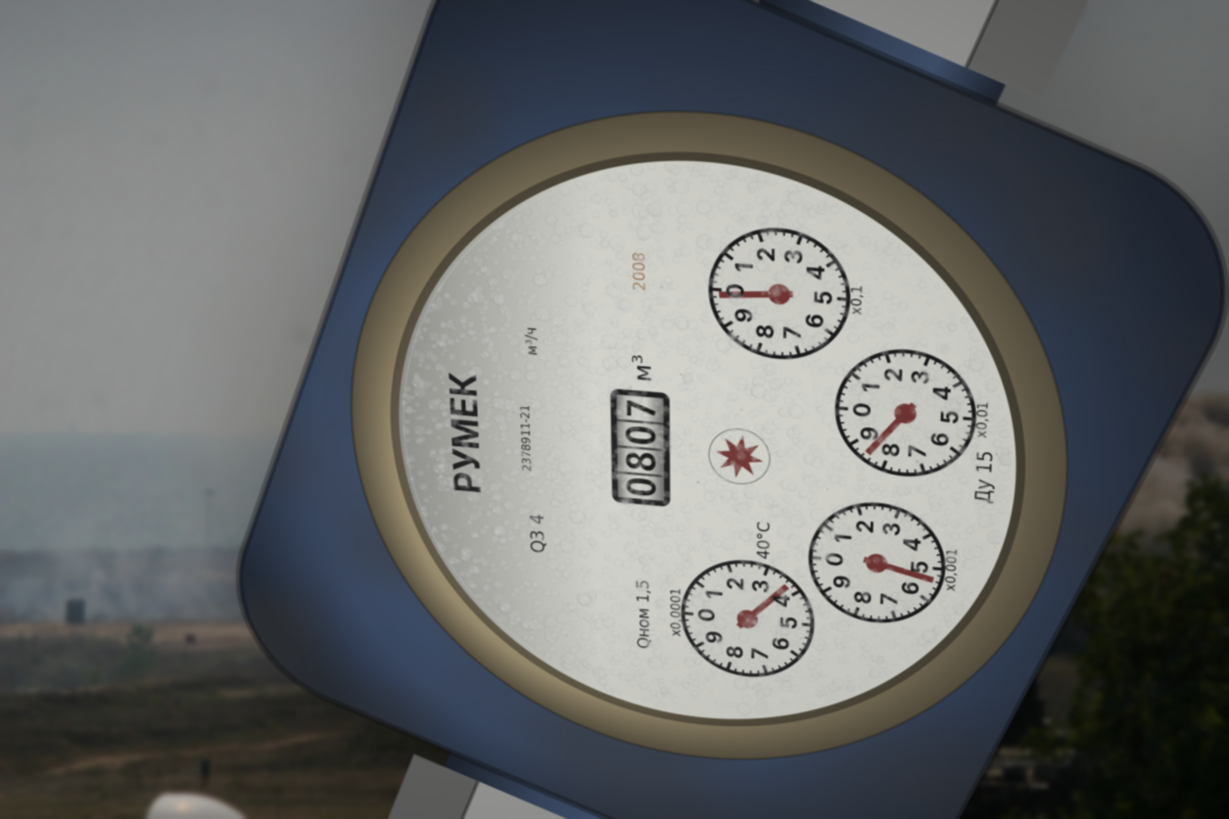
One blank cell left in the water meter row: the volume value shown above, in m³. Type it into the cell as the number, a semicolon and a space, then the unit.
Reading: 806.9853; m³
